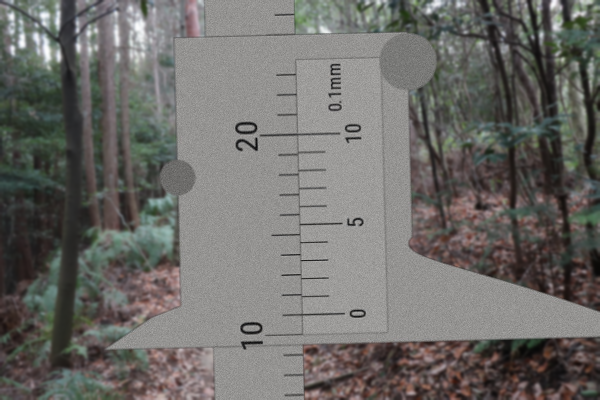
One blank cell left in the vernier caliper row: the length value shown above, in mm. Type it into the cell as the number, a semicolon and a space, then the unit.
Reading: 11.0; mm
